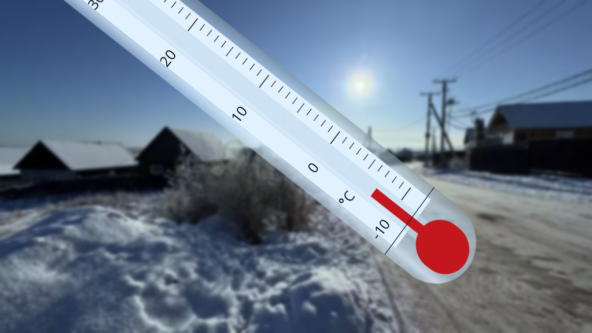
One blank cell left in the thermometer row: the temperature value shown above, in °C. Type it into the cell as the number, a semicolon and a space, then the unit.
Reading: -7; °C
